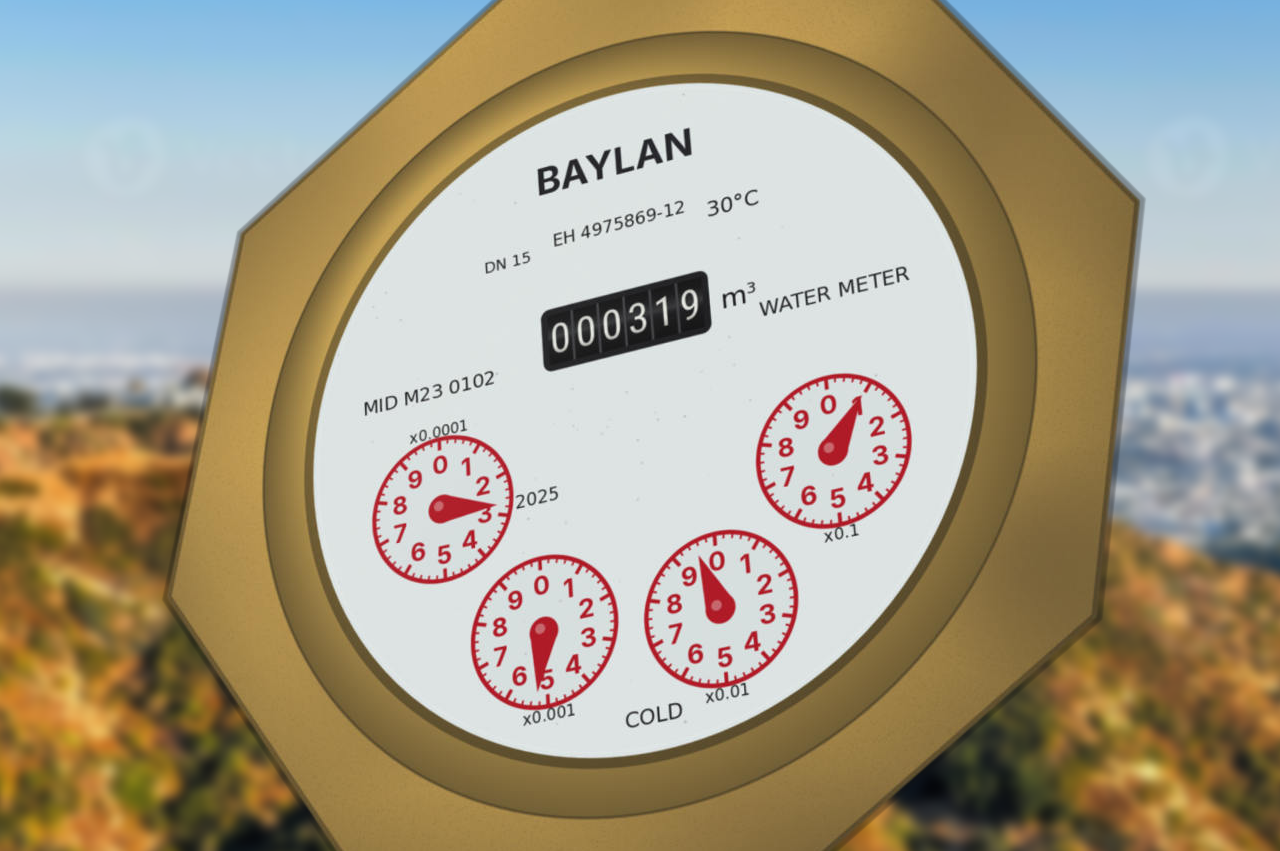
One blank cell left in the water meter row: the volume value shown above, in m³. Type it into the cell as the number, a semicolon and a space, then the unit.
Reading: 319.0952; m³
